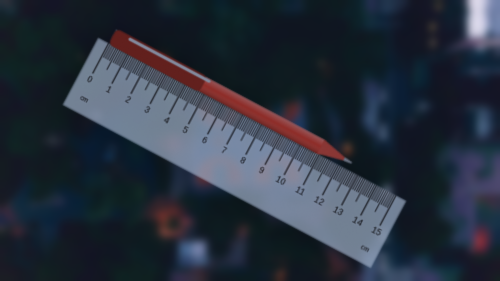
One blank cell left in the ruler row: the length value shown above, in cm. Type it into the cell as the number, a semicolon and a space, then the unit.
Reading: 12.5; cm
